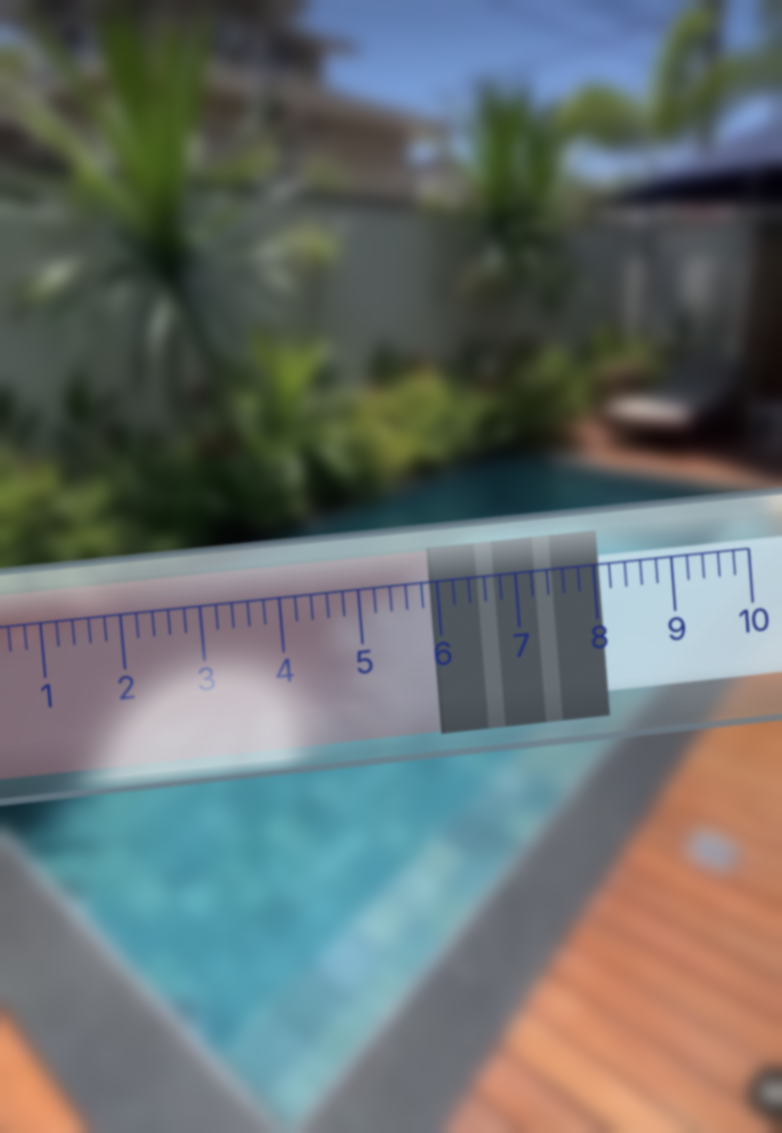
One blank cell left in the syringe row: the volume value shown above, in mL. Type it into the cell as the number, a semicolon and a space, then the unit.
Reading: 5.9; mL
